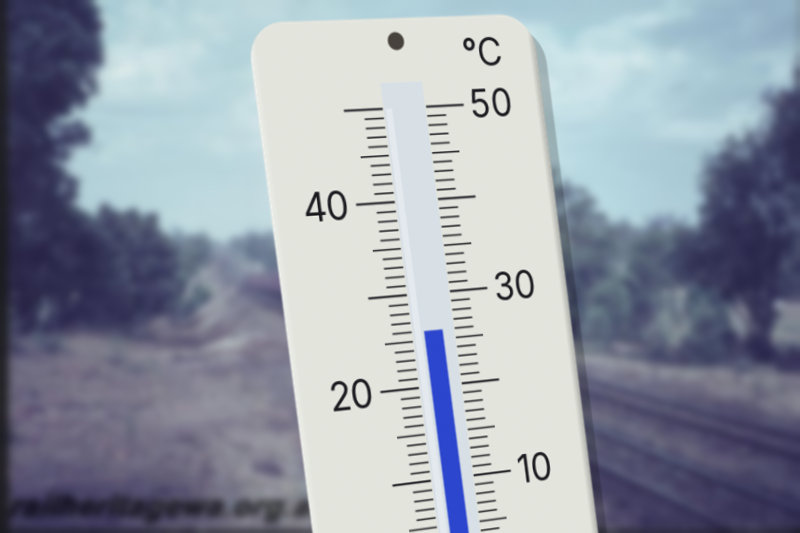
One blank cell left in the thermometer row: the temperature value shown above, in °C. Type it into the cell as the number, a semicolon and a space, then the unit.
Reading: 26; °C
